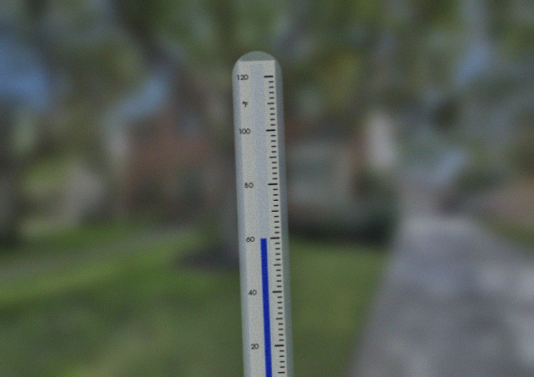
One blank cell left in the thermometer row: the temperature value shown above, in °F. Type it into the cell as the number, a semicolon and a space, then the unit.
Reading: 60; °F
